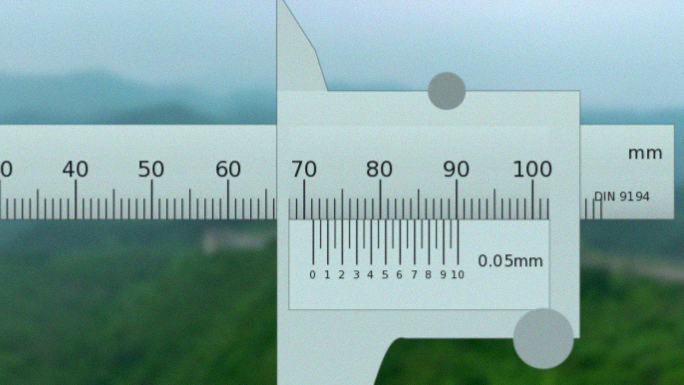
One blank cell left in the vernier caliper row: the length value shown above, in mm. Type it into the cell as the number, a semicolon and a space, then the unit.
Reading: 71.2; mm
